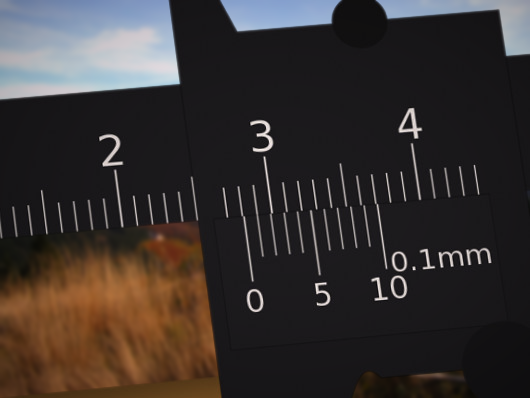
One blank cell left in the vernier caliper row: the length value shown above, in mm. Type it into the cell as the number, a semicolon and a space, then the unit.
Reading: 28.1; mm
